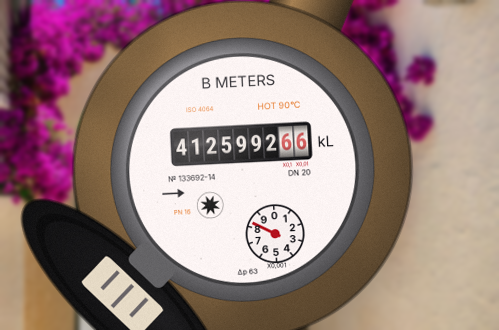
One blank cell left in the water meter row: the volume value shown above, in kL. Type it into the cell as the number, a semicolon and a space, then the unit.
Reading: 4125992.668; kL
